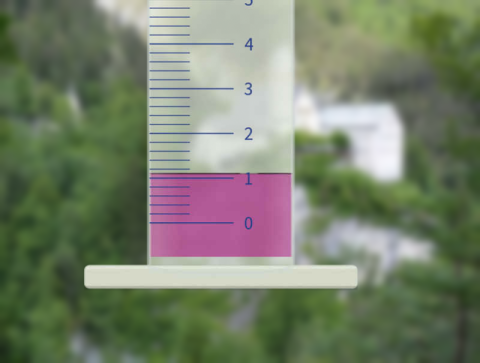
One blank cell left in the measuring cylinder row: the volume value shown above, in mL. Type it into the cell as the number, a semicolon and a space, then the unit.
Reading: 1.1; mL
